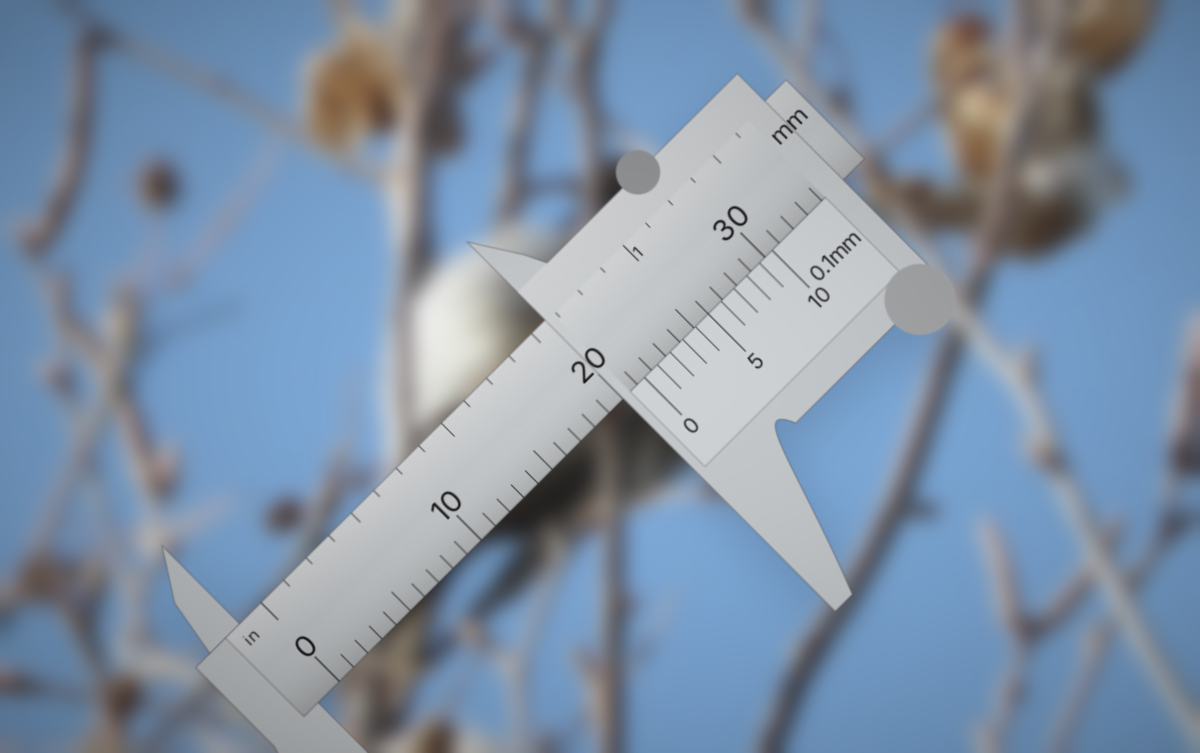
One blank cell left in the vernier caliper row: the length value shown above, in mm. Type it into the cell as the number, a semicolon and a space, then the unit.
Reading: 21.5; mm
